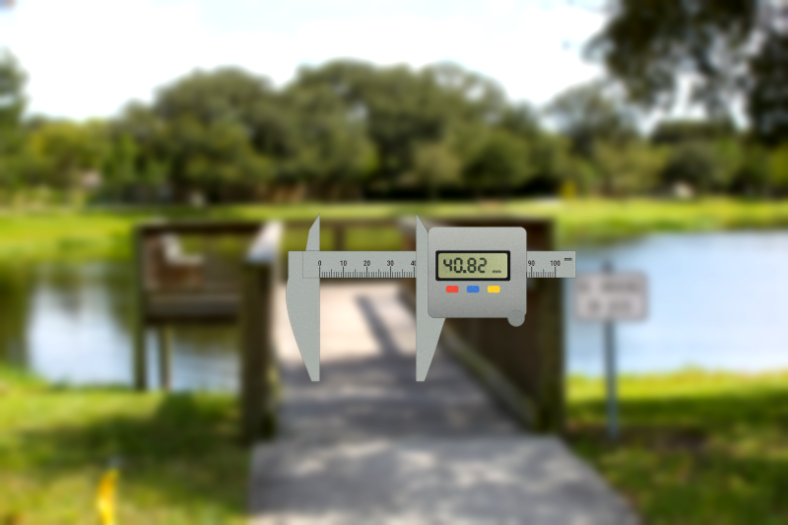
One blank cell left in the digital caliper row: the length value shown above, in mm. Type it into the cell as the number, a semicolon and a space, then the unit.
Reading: 40.82; mm
